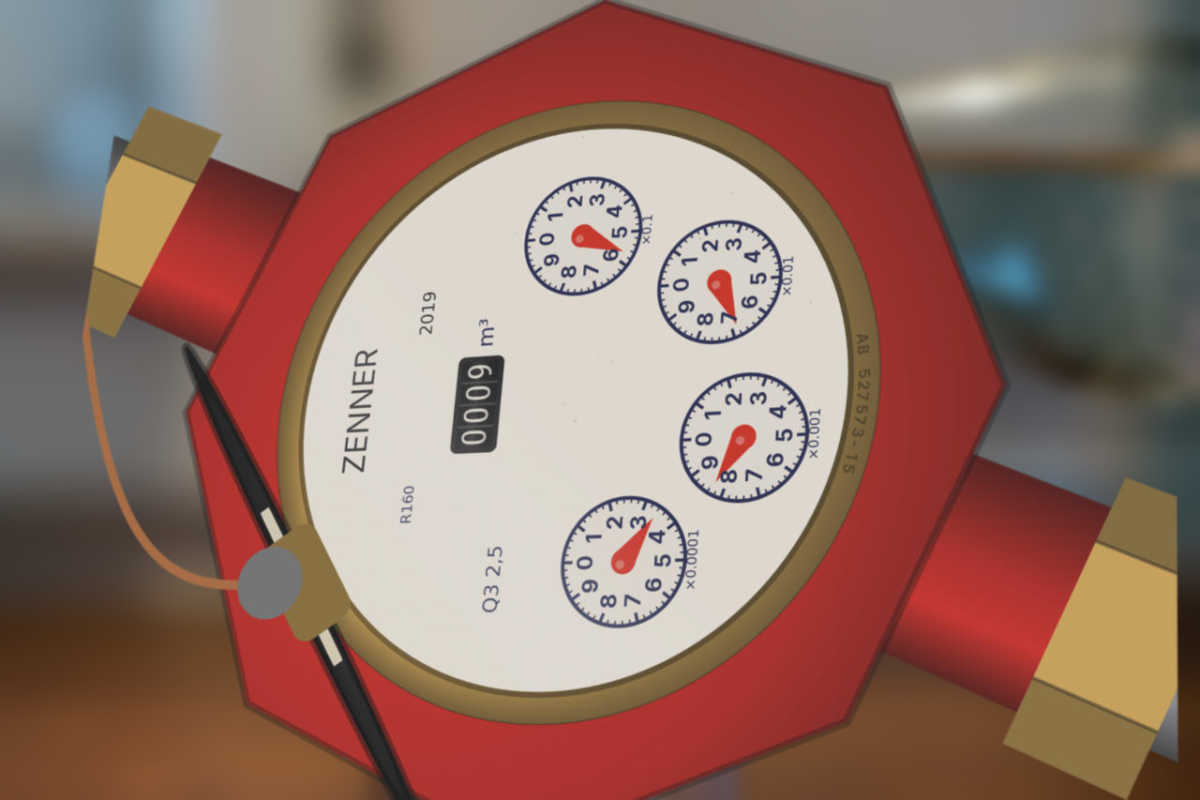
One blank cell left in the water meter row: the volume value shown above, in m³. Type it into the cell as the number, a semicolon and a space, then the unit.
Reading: 9.5683; m³
